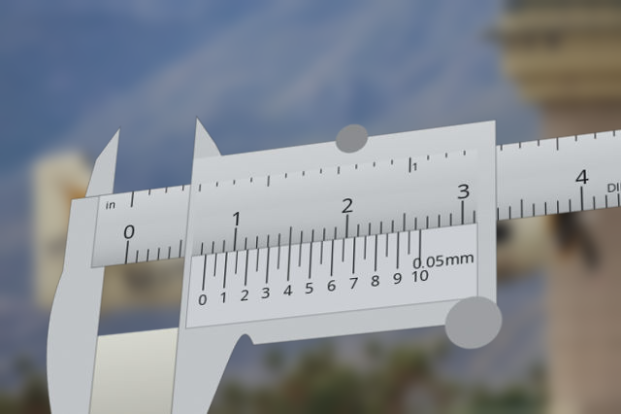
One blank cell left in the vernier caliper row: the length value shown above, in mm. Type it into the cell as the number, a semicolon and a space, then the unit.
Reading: 7.4; mm
